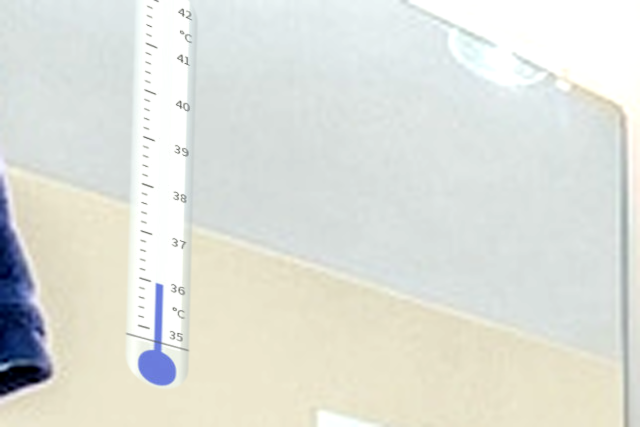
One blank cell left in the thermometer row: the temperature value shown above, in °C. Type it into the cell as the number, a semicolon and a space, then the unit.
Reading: 36; °C
